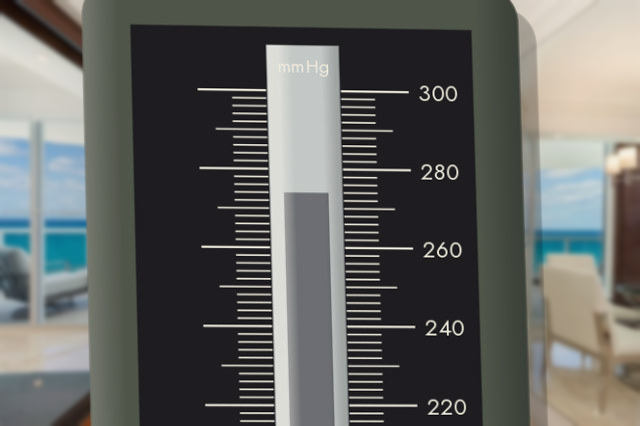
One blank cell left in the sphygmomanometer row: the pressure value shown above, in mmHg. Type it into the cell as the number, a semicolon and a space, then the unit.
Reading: 274; mmHg
